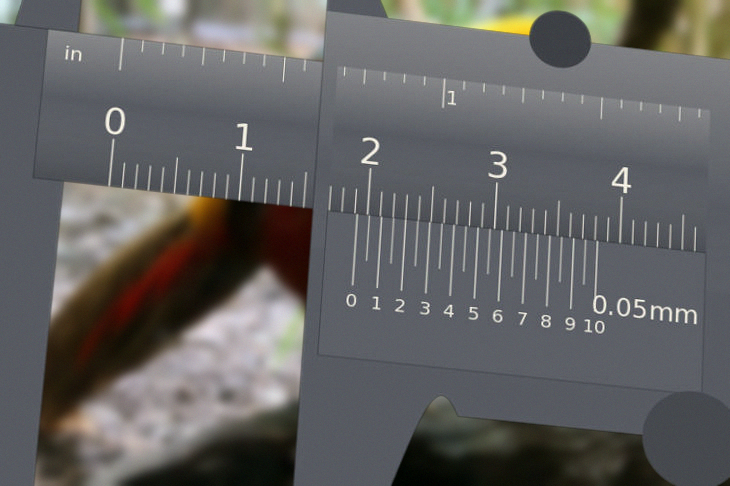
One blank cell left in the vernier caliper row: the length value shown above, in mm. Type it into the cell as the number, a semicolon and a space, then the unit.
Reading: 19.2; mm
